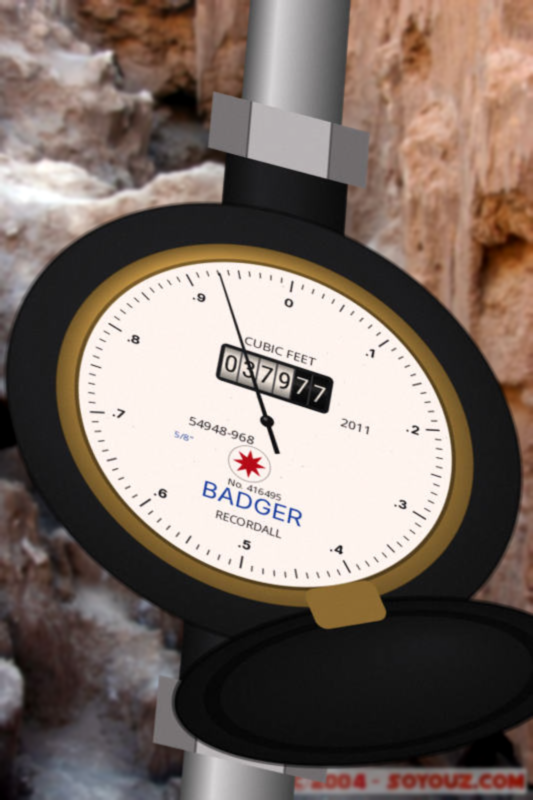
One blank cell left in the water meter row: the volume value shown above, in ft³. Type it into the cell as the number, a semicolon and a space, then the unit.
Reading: 37976.93; ft³
